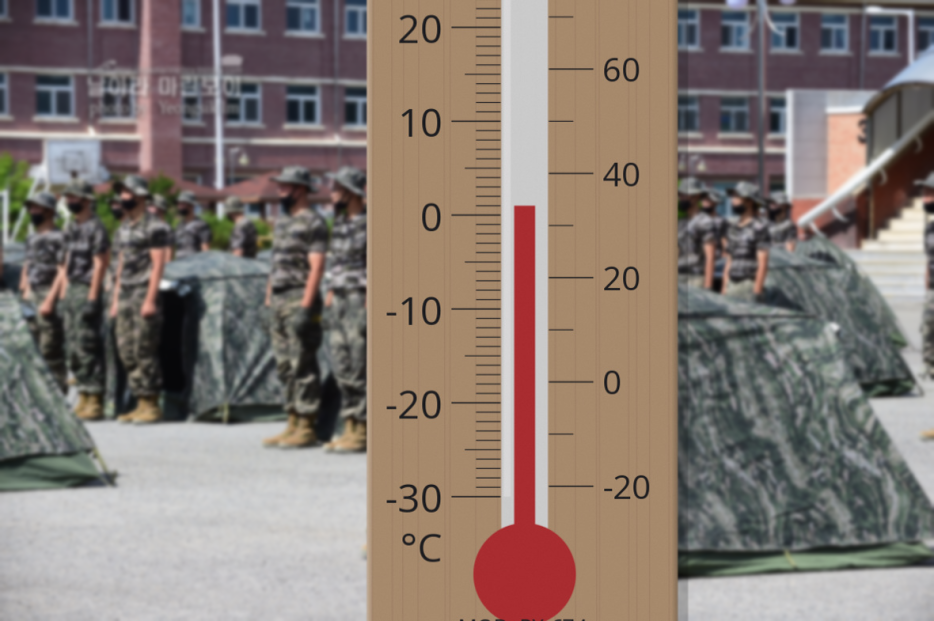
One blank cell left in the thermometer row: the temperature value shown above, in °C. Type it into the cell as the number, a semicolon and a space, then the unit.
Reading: 1; °C
